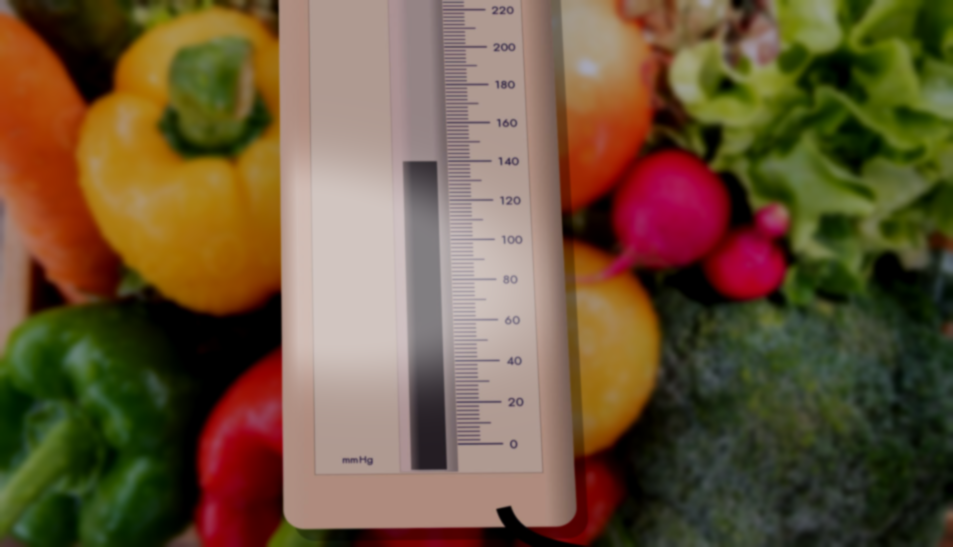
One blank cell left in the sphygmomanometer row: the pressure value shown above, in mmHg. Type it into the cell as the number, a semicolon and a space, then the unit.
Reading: 140; mmHg
